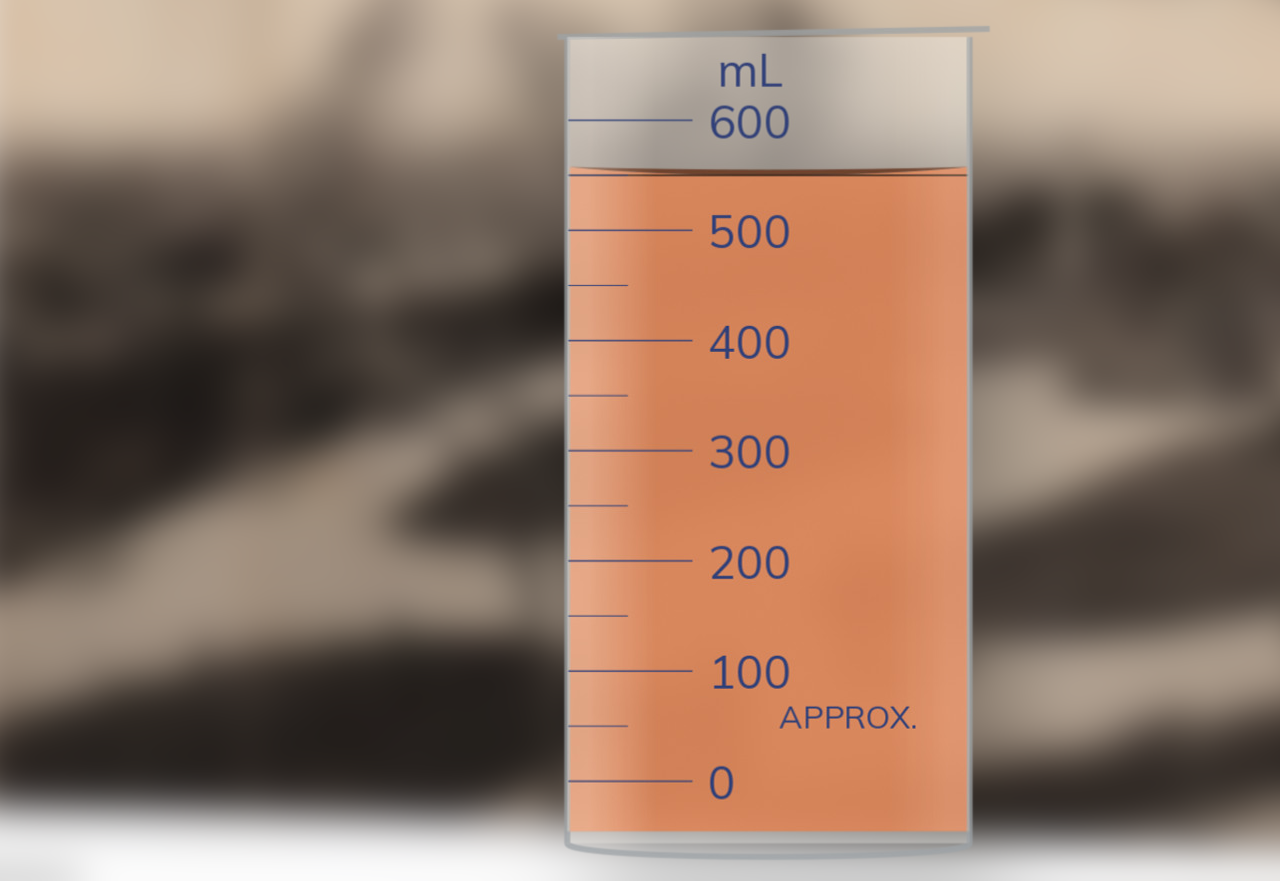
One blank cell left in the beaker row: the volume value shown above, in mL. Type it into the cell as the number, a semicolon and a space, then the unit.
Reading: 550; mL
